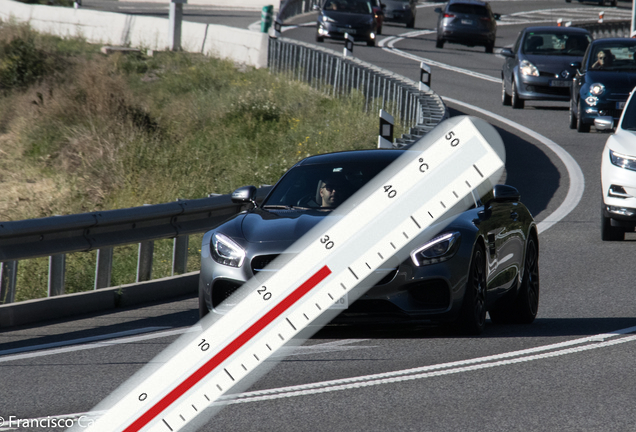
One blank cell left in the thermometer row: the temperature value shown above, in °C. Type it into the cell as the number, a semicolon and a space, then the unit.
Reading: 28; °C
